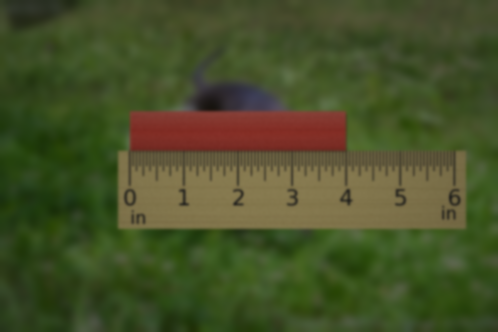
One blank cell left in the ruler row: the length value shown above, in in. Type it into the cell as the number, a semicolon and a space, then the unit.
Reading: 4; in
